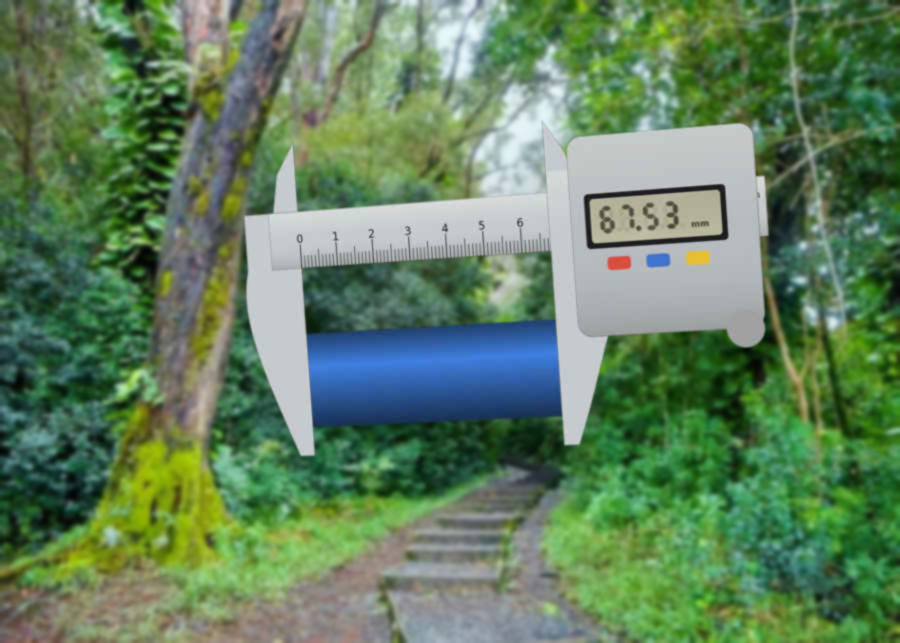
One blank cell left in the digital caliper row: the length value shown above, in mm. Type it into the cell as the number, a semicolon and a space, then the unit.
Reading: 67.53; mm
